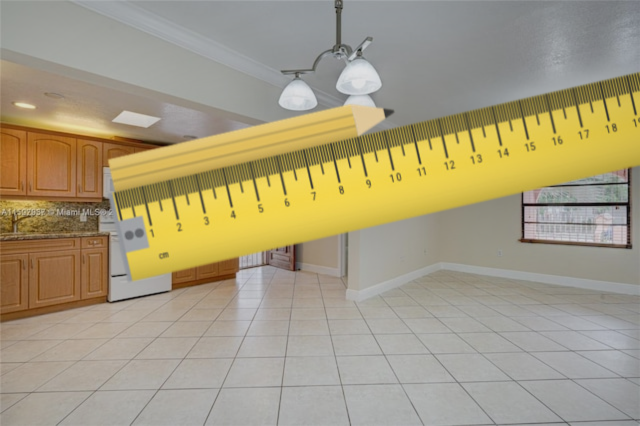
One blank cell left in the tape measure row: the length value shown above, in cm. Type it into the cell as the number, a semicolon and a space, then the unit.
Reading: 10.5; cm
